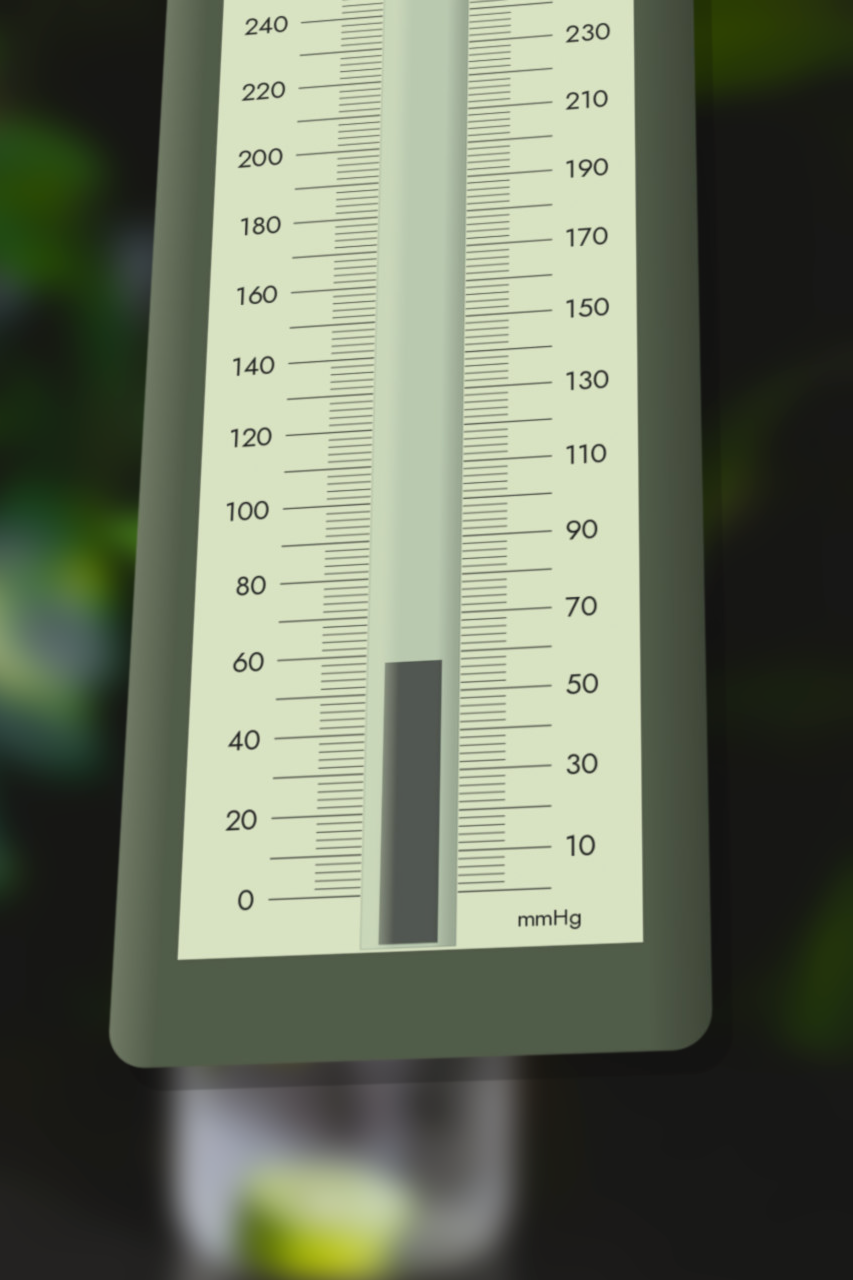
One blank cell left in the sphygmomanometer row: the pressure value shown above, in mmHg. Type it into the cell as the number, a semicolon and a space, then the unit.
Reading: 58; mmHg
